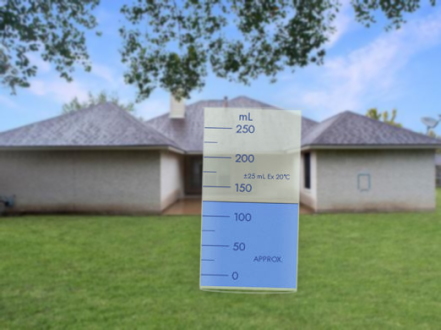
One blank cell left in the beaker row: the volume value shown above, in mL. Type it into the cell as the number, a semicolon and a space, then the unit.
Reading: 125; mL
